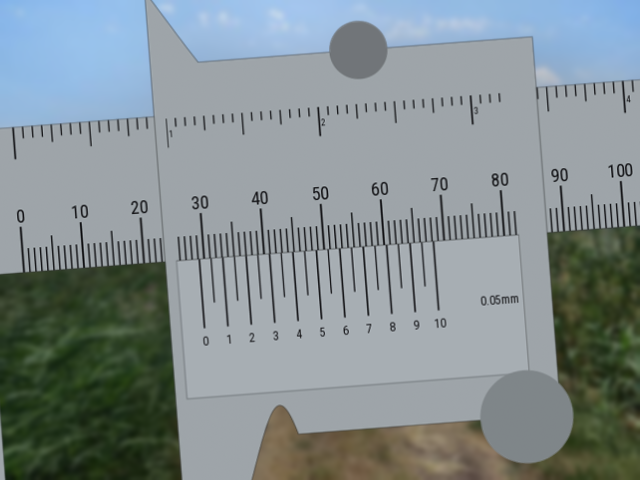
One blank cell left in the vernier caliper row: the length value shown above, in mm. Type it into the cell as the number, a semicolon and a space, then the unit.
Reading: 29.2; mm
